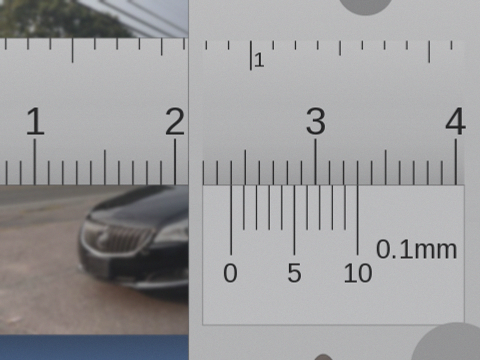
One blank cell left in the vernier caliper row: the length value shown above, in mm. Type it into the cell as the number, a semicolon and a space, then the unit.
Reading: 24.0; mm
